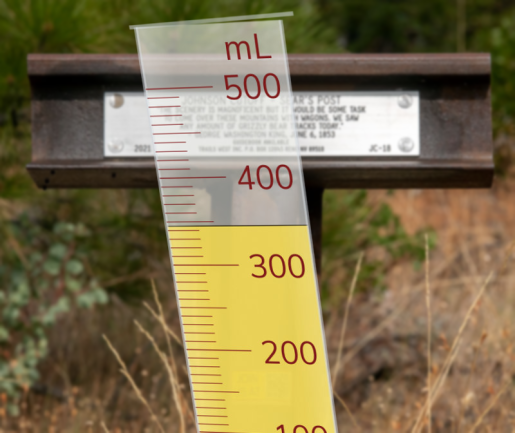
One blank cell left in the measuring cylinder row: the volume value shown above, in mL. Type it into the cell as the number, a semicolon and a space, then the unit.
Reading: 345; mL
